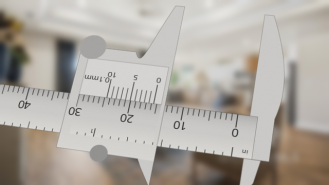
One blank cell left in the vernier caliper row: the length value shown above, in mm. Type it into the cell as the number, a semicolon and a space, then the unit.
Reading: 15.6; mm
